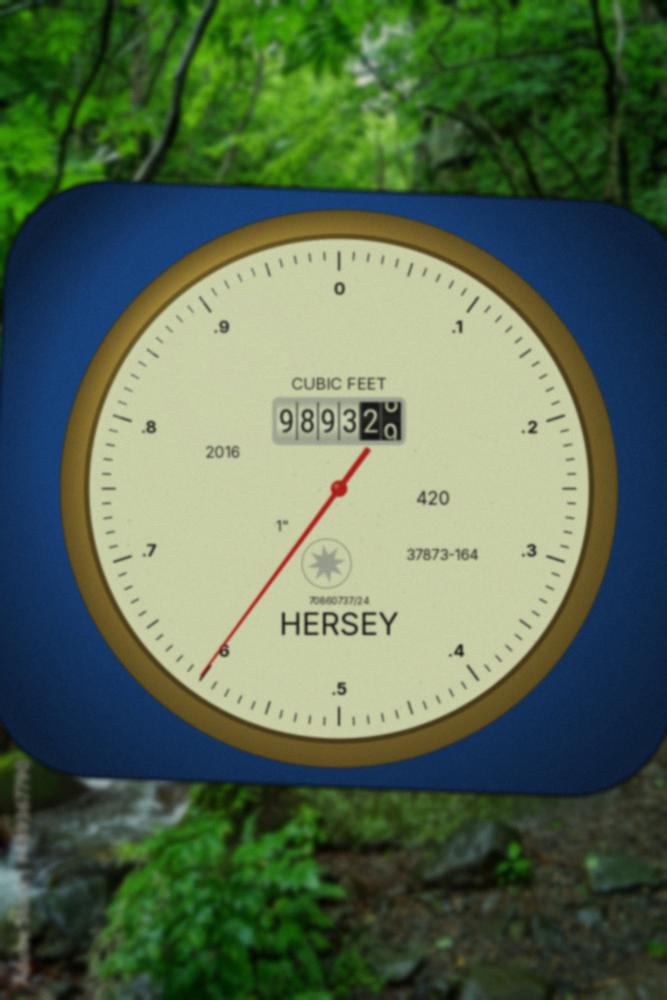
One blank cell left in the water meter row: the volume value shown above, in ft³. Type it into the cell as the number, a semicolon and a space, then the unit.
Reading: 989328.60; ft³
